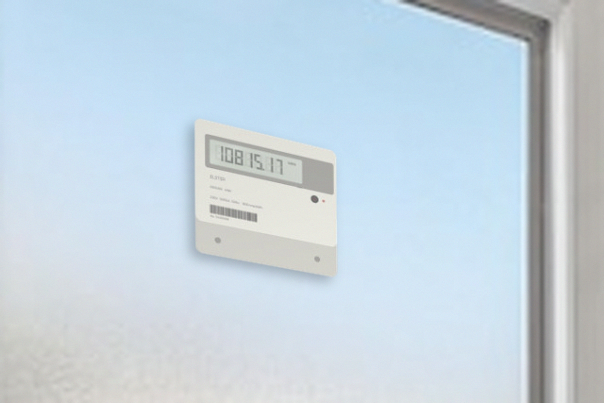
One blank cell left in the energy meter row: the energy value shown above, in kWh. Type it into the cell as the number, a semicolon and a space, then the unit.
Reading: 10815.17; kWh
